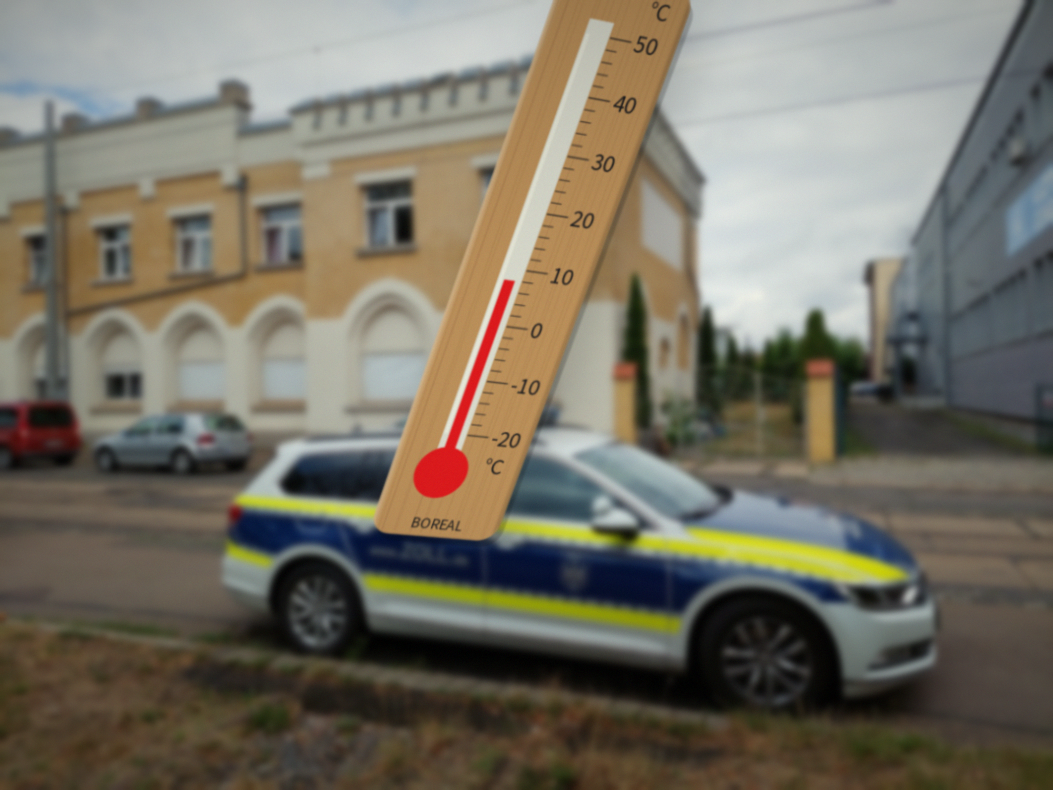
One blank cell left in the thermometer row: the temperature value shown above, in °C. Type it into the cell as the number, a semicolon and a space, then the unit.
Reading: 8; °C
